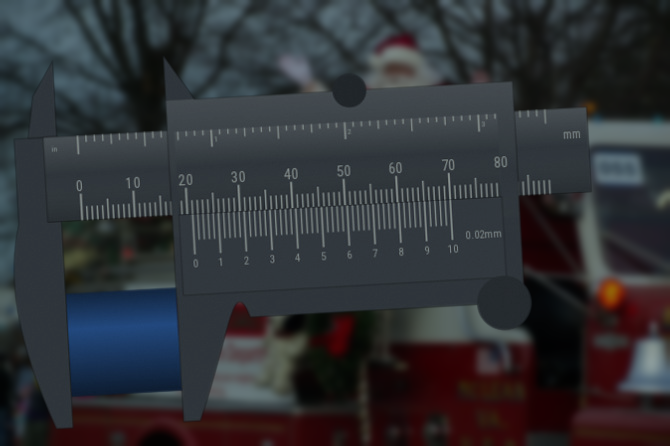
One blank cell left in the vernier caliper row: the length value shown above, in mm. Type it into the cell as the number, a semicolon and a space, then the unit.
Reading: 21.0; mm
